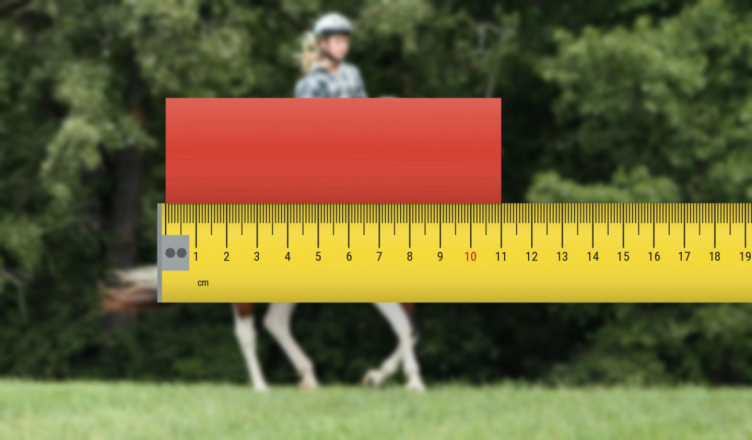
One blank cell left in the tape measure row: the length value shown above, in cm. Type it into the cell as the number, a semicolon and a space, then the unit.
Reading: 11; cm
